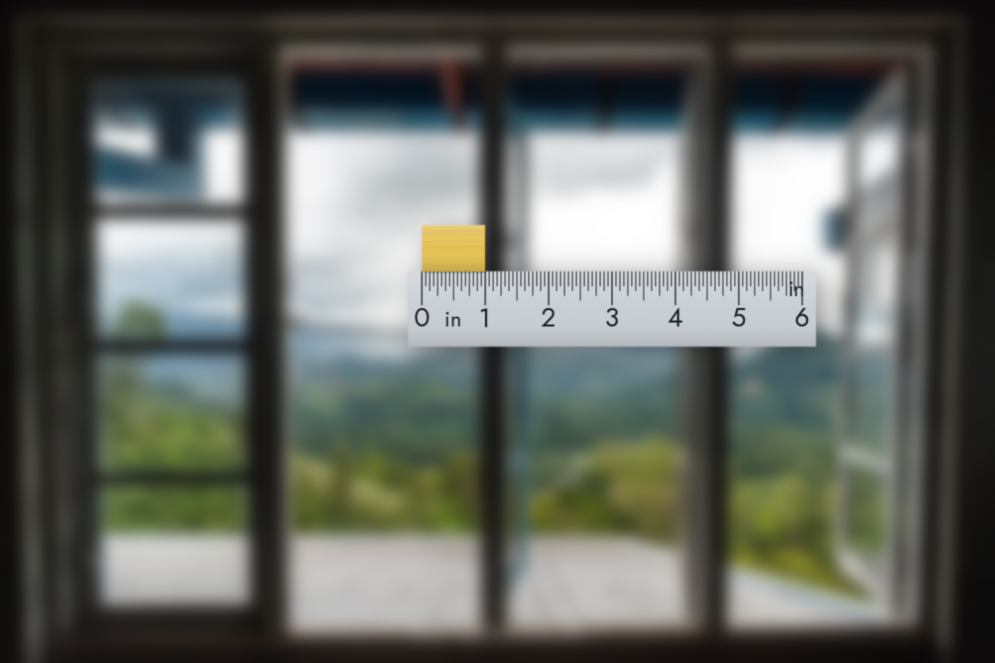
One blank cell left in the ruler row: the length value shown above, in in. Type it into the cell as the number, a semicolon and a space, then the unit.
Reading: 1; in
